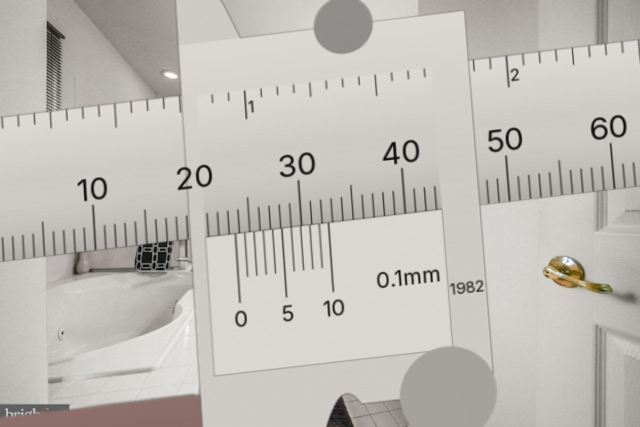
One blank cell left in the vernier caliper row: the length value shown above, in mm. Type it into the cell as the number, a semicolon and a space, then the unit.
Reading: 23.6; mm
